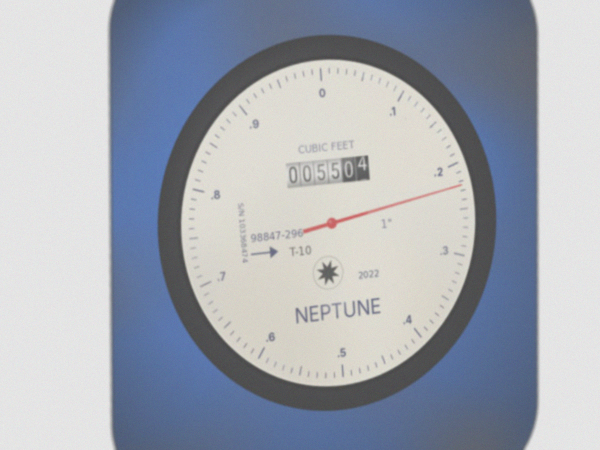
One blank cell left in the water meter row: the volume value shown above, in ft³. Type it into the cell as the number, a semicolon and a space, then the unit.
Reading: 5504.22; ft³
